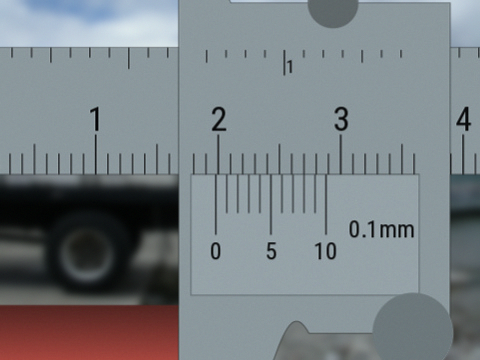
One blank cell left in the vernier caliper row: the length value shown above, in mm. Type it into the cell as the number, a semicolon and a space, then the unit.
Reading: 19.8; mm
